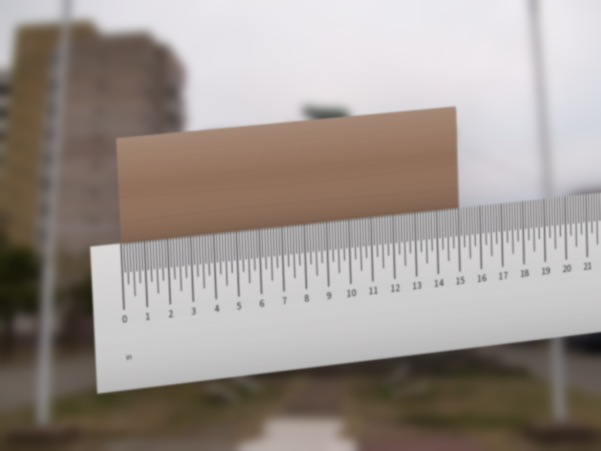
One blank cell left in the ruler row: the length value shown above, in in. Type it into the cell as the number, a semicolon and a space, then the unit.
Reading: 15; in
